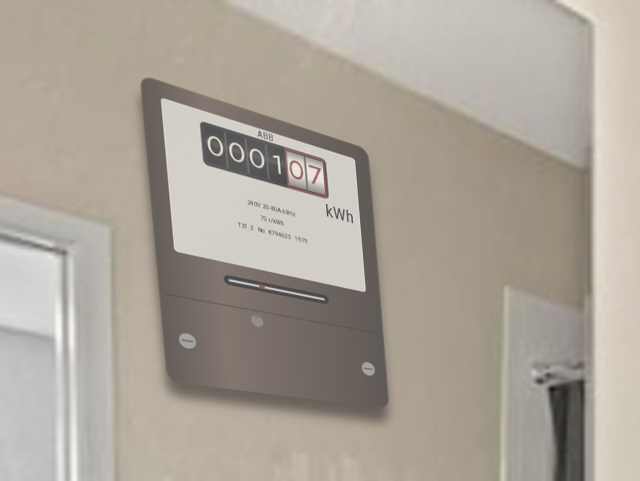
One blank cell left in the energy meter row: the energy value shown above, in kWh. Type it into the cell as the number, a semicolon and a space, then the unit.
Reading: 1.07; kWh
